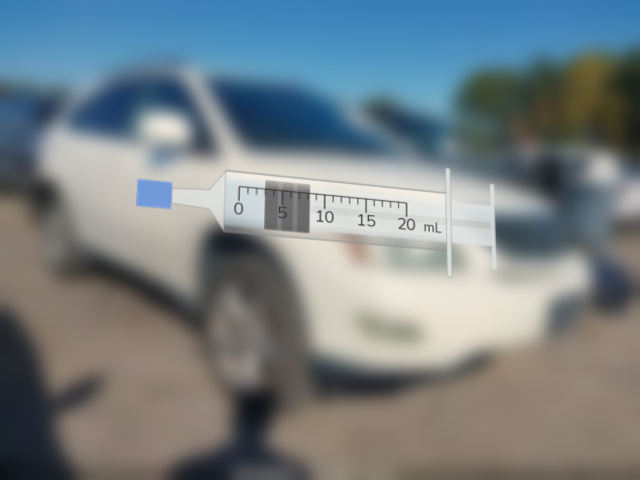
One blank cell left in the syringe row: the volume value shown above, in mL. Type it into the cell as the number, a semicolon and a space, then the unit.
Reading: 3; mL
